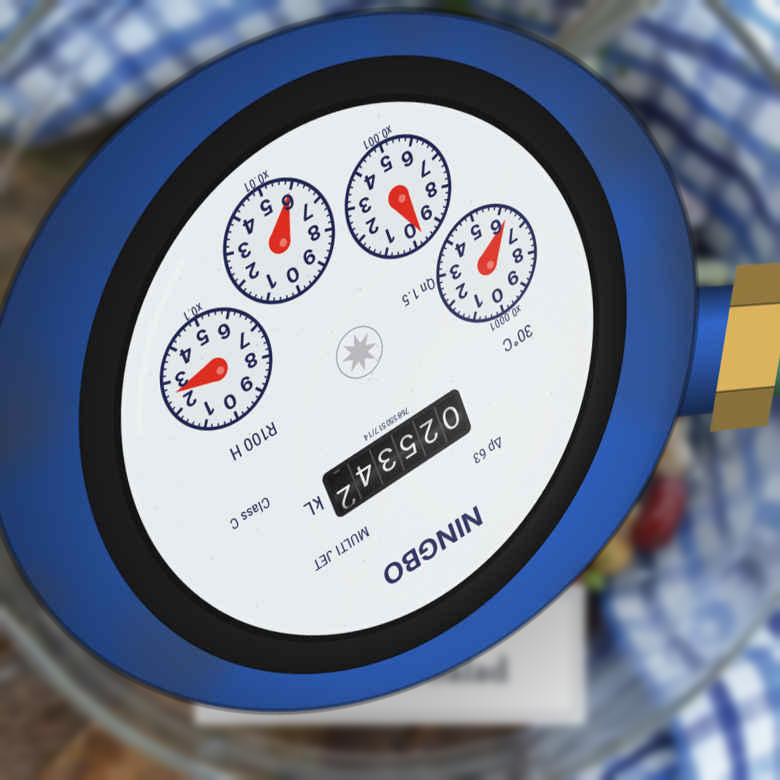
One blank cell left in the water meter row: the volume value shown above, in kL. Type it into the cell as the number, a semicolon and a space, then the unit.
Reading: 25342.2596; kL
